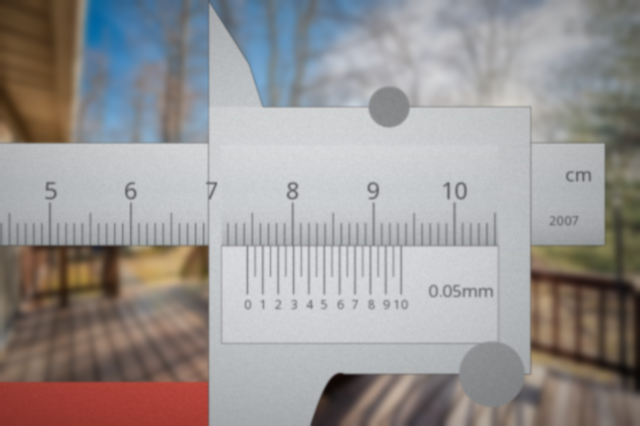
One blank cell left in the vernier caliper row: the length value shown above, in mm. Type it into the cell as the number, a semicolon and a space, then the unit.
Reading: 74.4; mm
